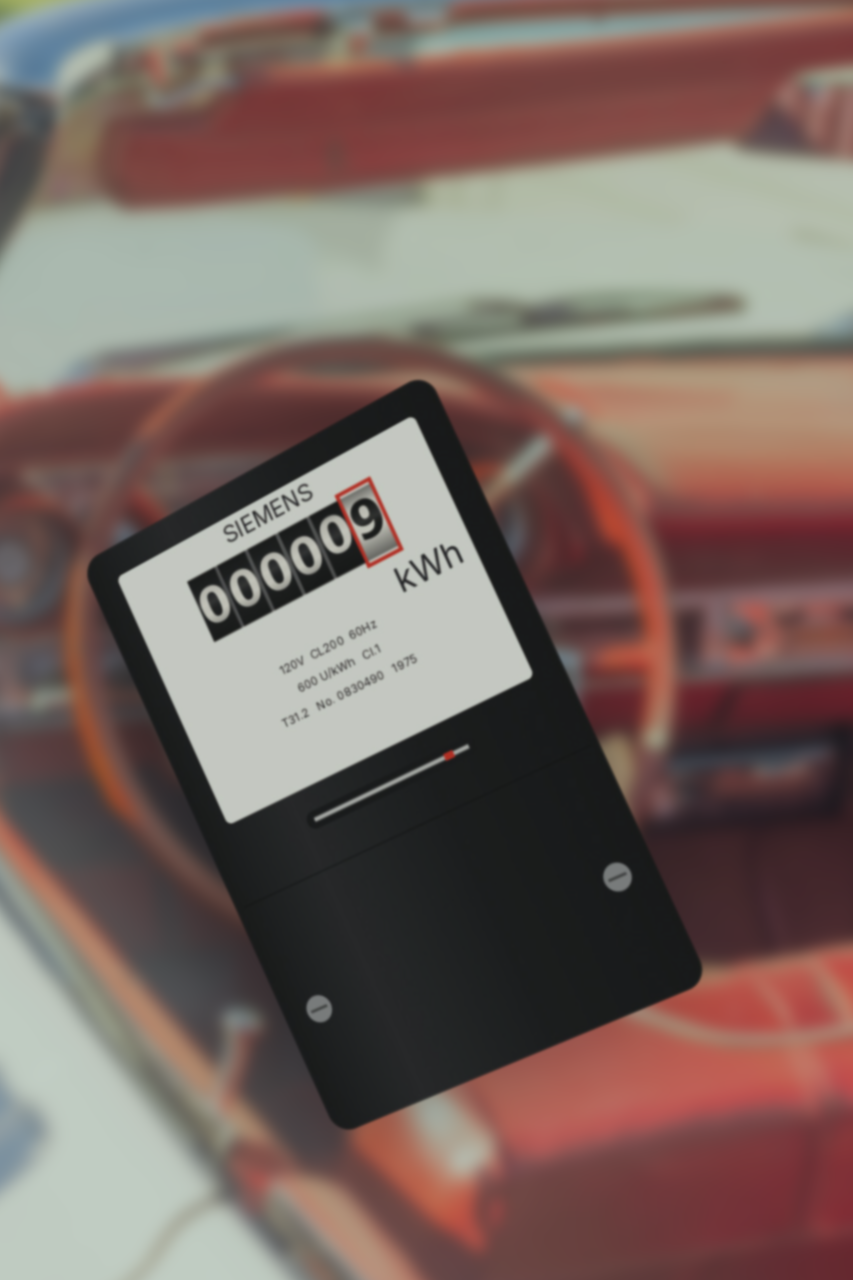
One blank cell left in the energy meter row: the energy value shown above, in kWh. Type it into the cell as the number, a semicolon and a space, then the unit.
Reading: 0.9; kWh
